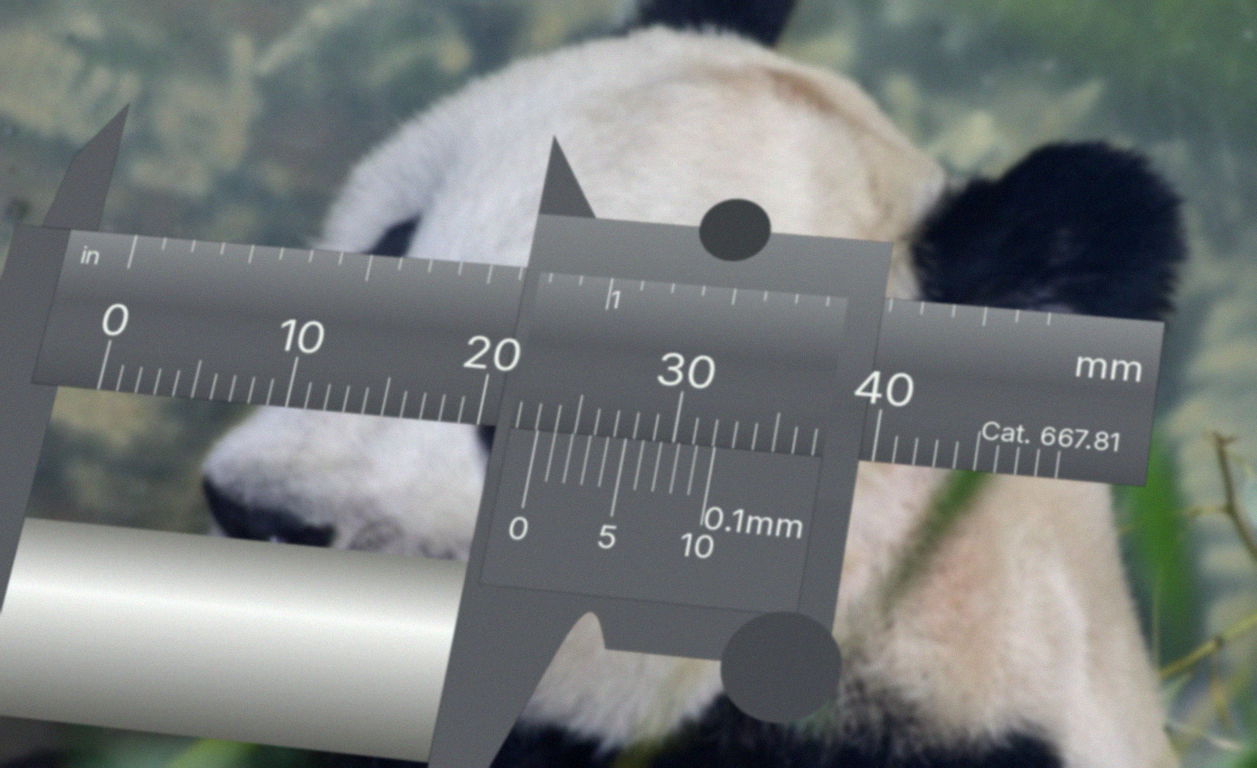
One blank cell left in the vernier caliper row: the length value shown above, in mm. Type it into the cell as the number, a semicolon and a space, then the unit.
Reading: 23.1; mm
